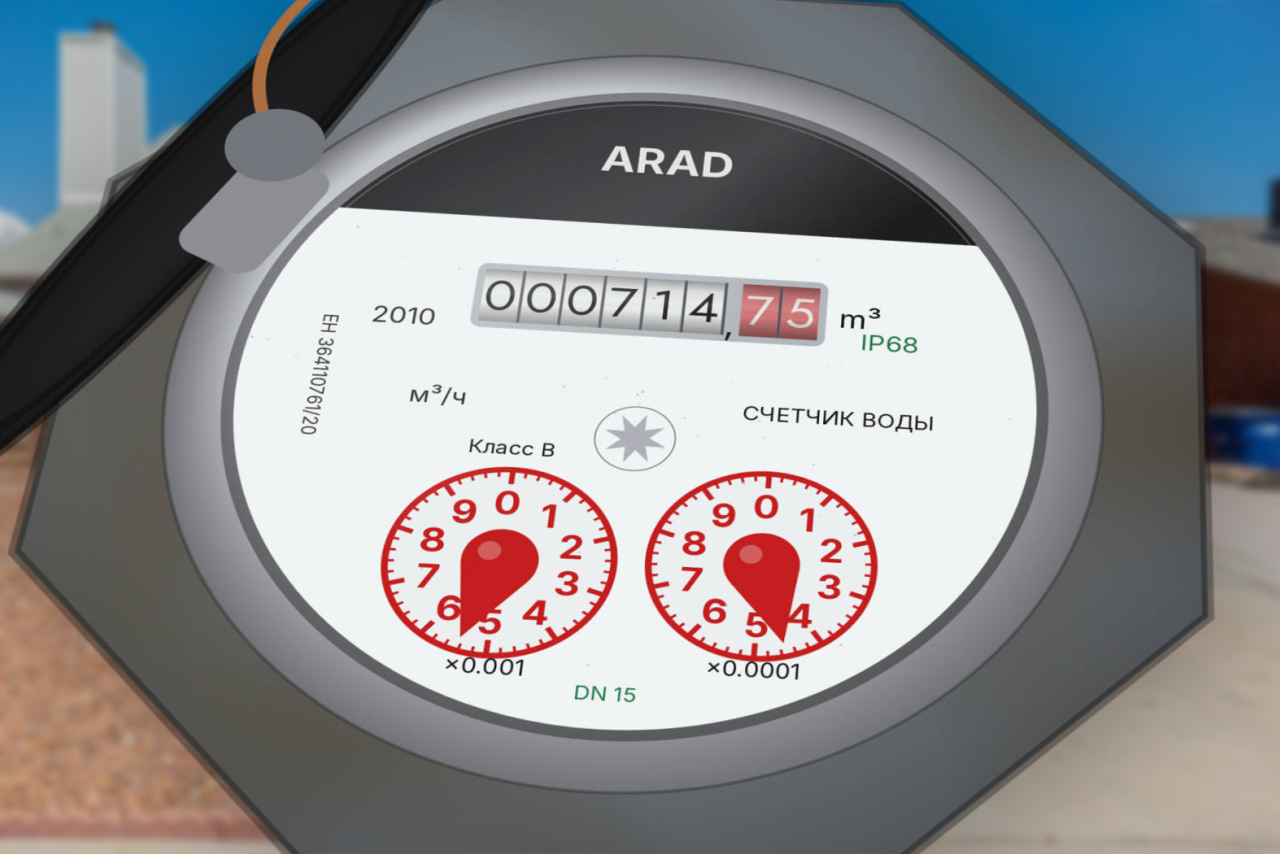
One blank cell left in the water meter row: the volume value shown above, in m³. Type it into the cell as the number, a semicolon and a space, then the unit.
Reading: 714.7554; m³
